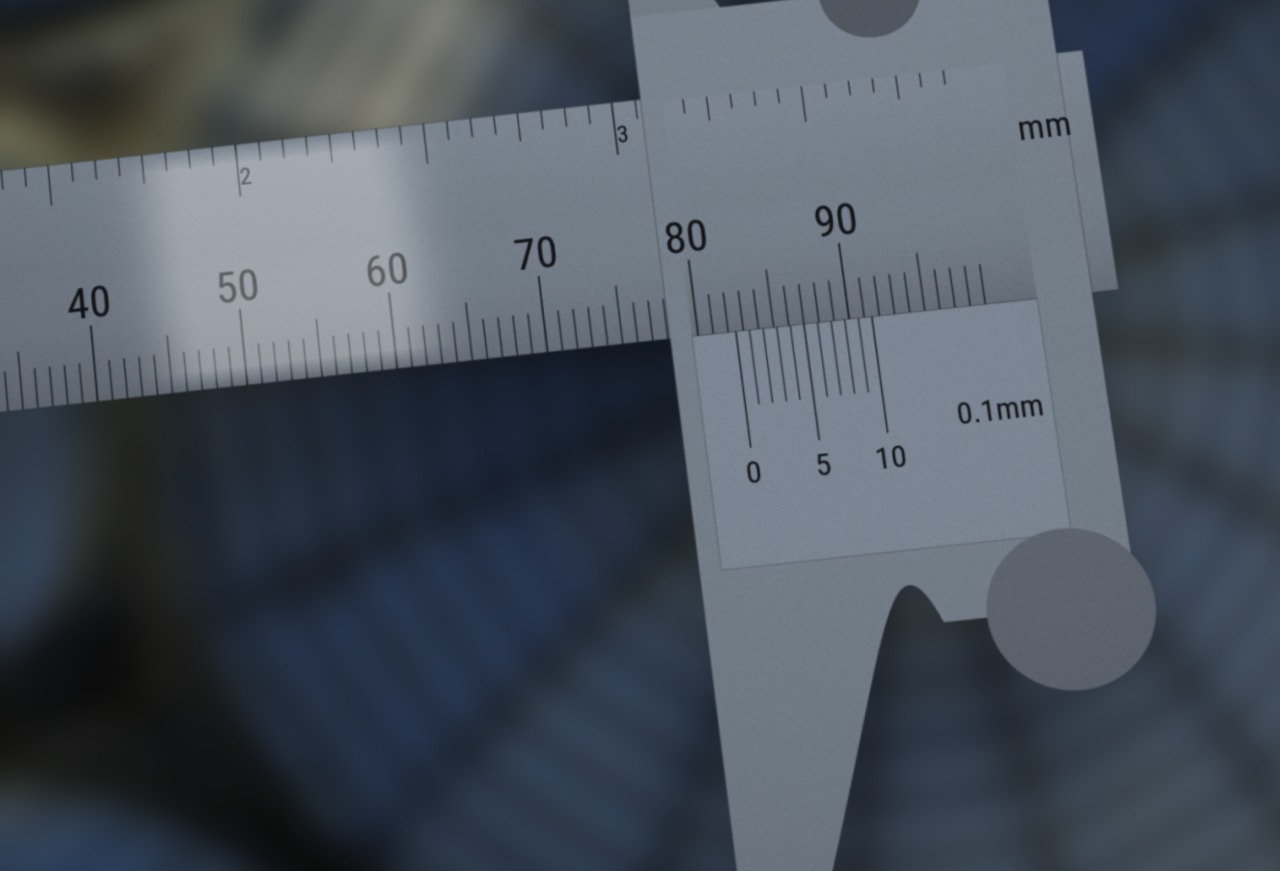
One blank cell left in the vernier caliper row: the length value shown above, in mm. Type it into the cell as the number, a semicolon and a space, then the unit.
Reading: 82.5; mm
